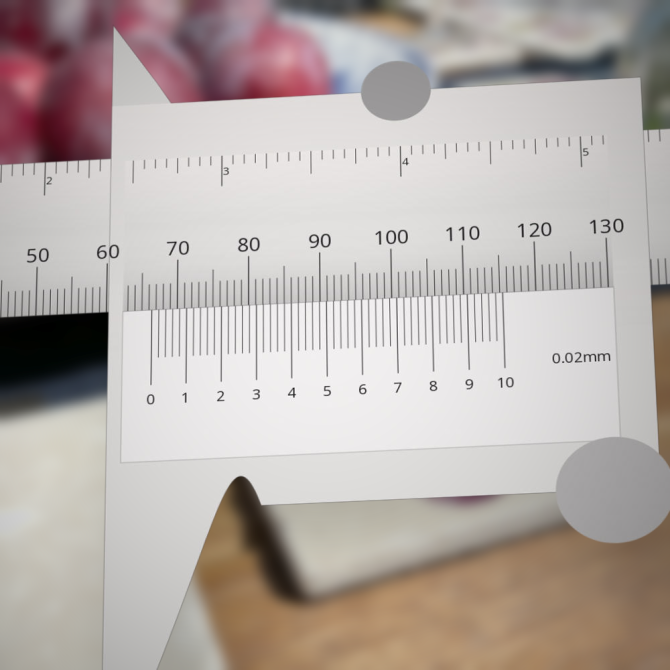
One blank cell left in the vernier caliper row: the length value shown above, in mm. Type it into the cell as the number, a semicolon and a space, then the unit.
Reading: 66.4; mm
